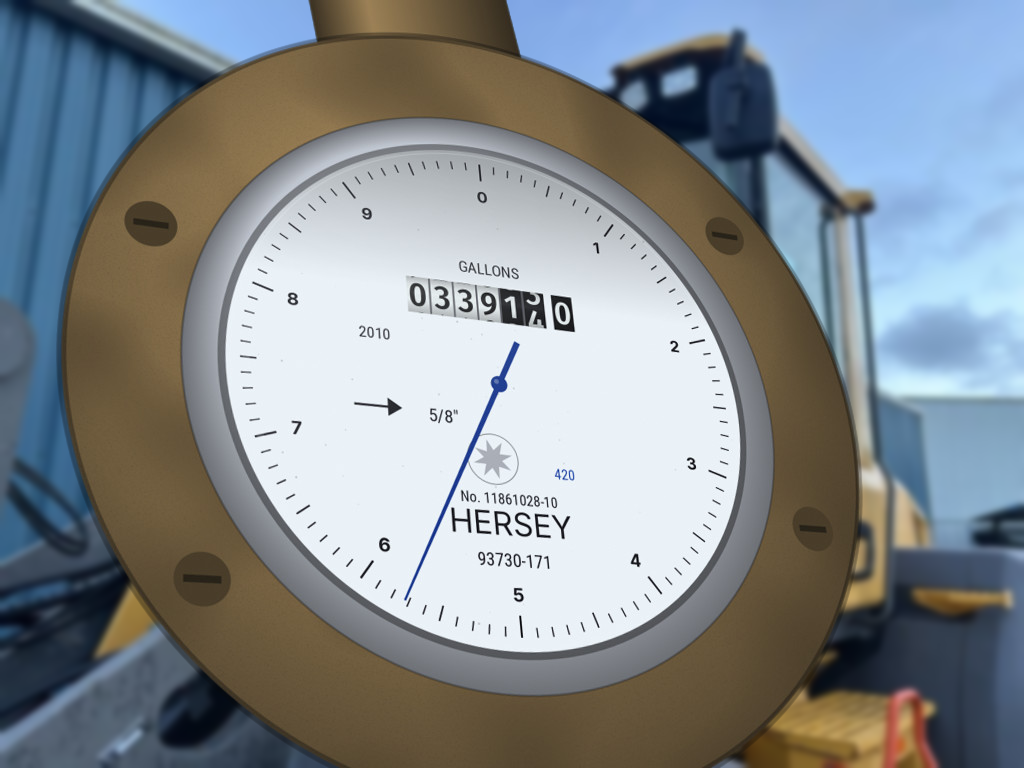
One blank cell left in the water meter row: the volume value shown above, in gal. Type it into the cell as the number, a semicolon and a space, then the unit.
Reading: 339135.7; gal
